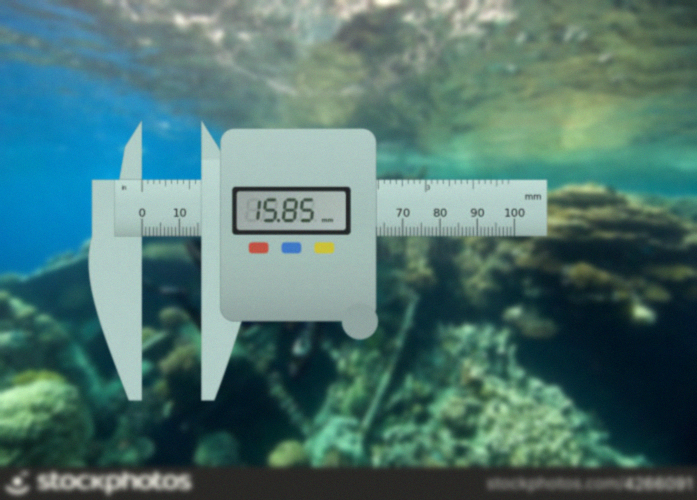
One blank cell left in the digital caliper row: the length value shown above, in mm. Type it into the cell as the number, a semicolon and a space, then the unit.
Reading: 15.85; mm
